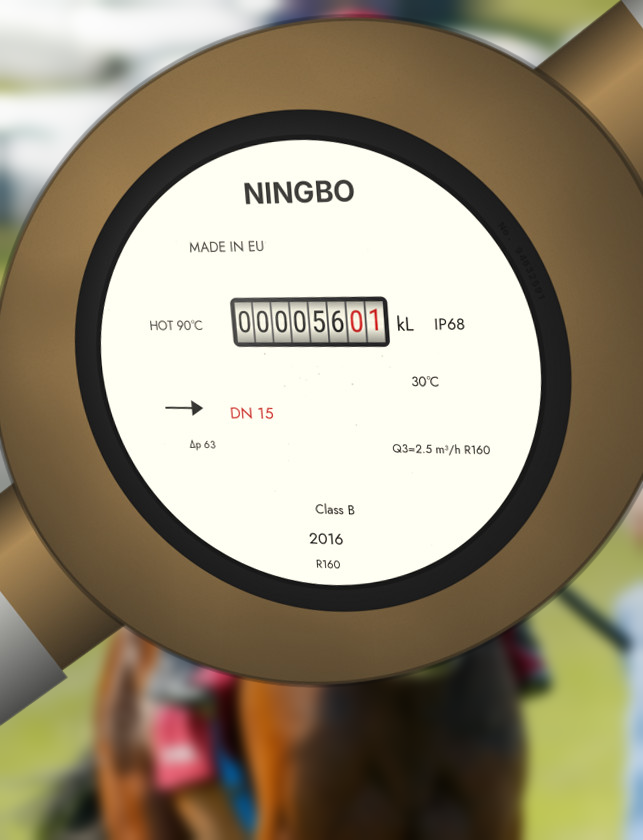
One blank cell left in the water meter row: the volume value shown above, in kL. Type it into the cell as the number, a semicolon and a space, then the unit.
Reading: 56.01; kL
